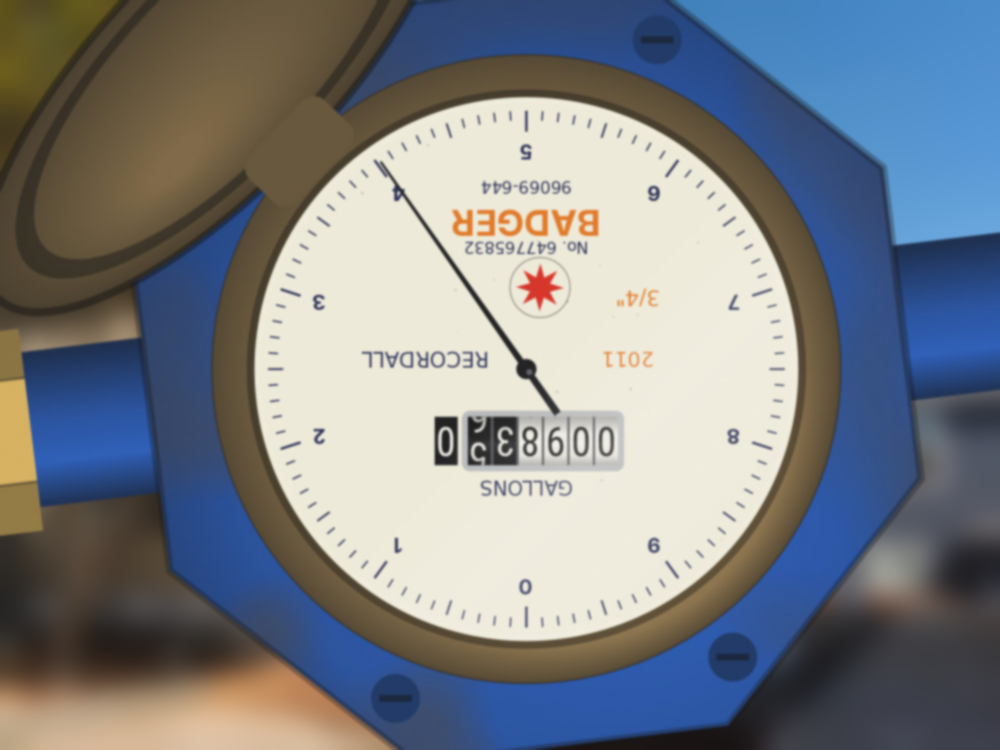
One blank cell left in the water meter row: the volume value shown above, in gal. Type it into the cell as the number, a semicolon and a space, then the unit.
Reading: 98354.0; gal
